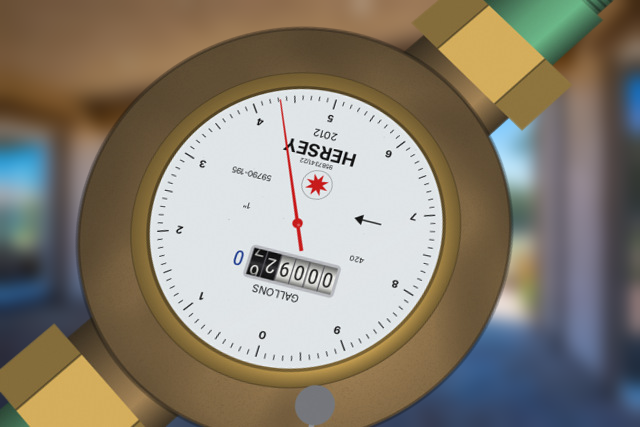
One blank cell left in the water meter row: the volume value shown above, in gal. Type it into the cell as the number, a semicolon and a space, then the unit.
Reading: 9264.3; gal
